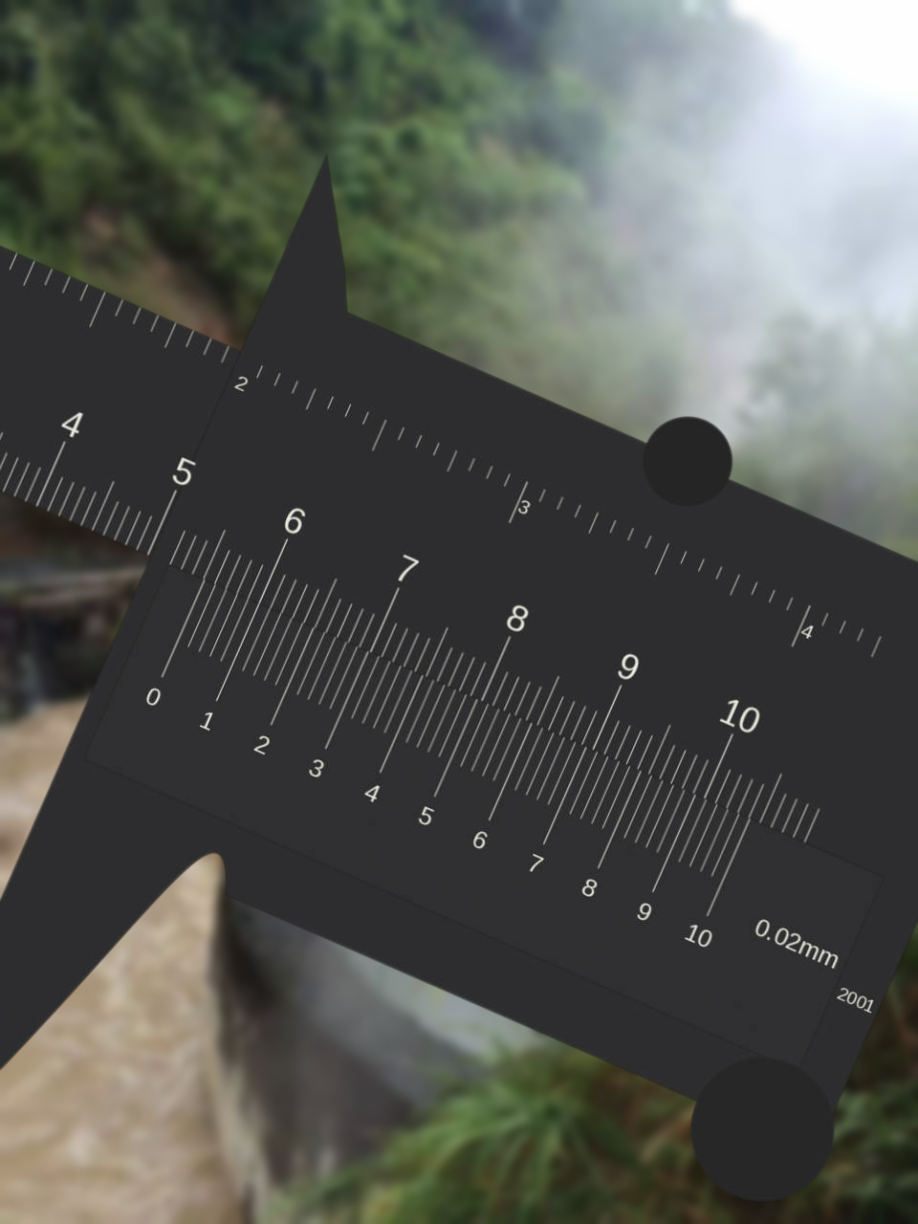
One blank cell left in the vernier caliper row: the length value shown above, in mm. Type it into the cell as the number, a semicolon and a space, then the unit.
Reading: 55.1; mm
